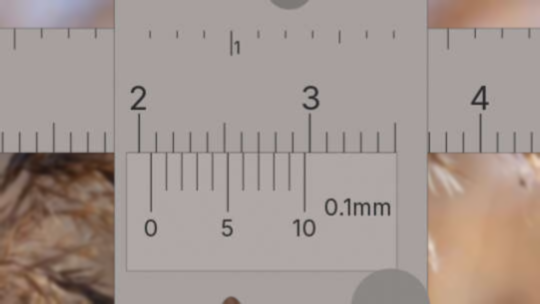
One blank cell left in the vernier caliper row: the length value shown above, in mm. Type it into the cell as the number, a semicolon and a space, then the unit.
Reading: 20.7; mm
